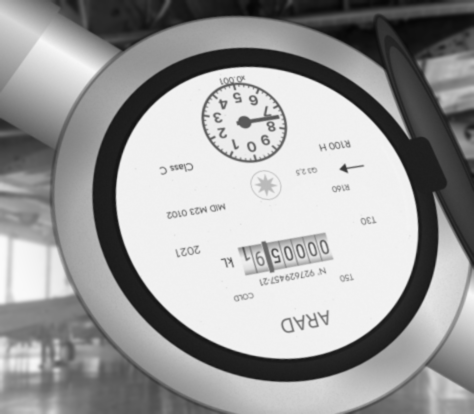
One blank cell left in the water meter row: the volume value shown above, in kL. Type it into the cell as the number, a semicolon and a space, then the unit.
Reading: 5.907; kL
